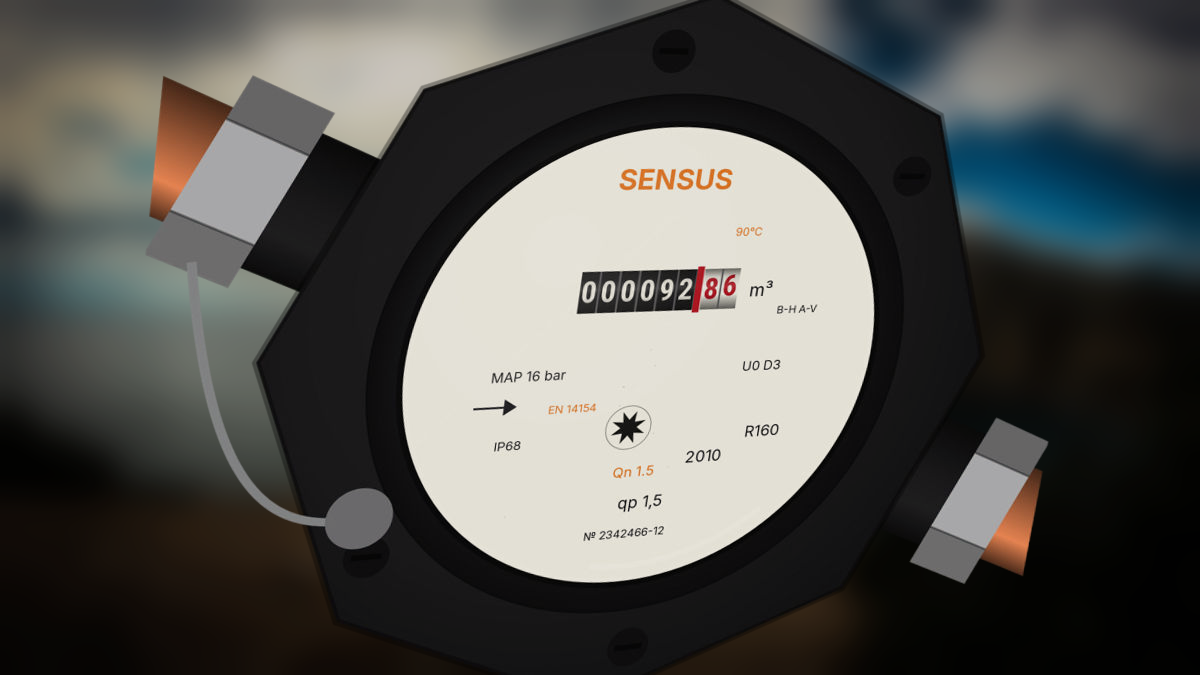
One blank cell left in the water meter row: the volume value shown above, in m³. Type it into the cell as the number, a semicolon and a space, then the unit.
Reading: 92.86; m³
